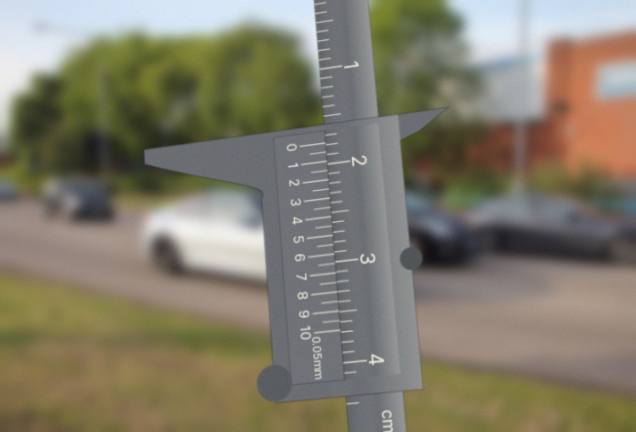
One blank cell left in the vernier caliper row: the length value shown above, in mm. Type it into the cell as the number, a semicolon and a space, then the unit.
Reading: 17.8; mm
